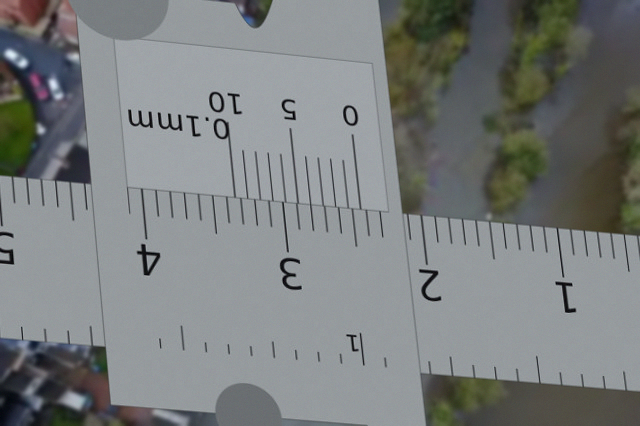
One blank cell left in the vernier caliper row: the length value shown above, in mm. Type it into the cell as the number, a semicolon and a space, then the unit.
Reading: 24.4; mm
